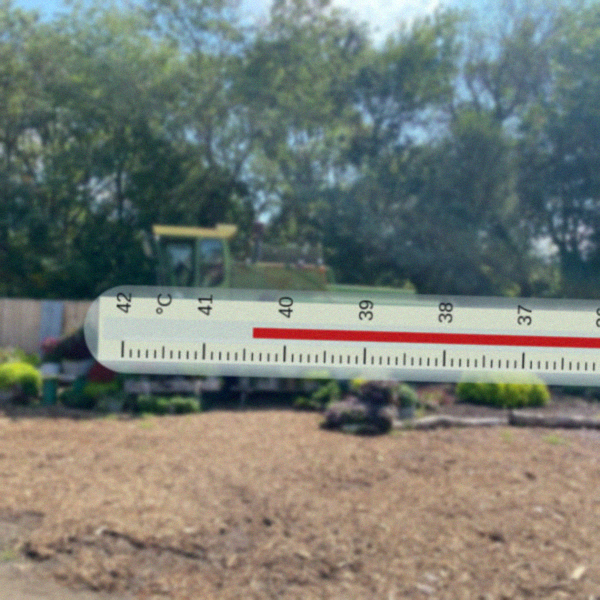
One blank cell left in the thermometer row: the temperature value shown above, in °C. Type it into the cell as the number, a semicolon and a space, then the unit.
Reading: 40.4; °C
